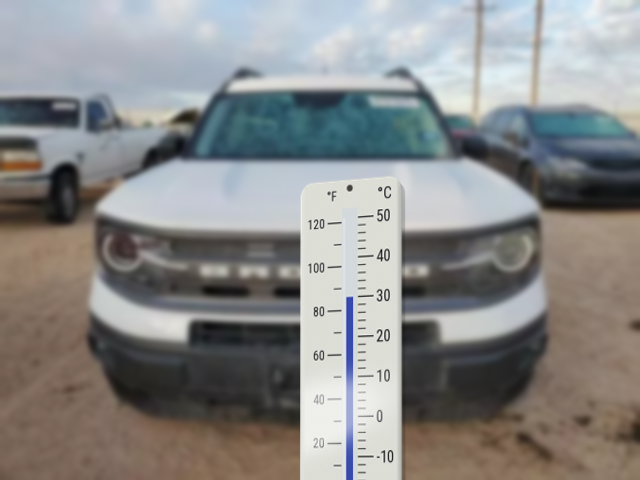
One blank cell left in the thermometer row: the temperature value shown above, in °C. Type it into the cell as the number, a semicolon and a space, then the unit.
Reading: 30; °C
